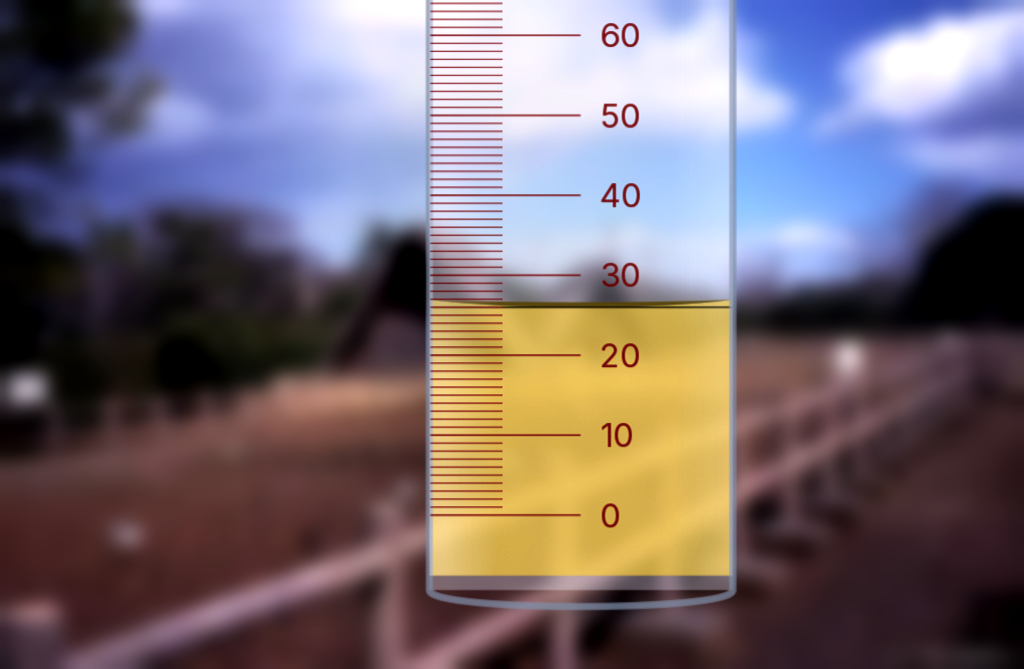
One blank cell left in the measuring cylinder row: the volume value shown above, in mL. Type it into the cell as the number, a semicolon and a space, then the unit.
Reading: 26; mL
